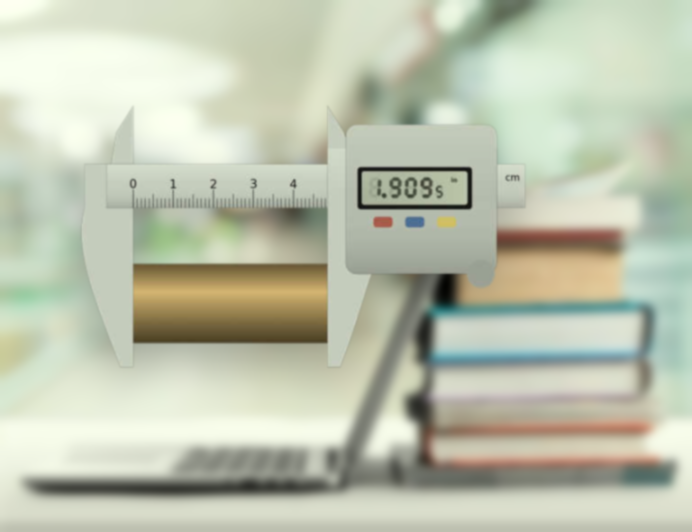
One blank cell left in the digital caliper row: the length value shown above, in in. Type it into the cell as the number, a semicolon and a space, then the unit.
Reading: 1.9095; in
